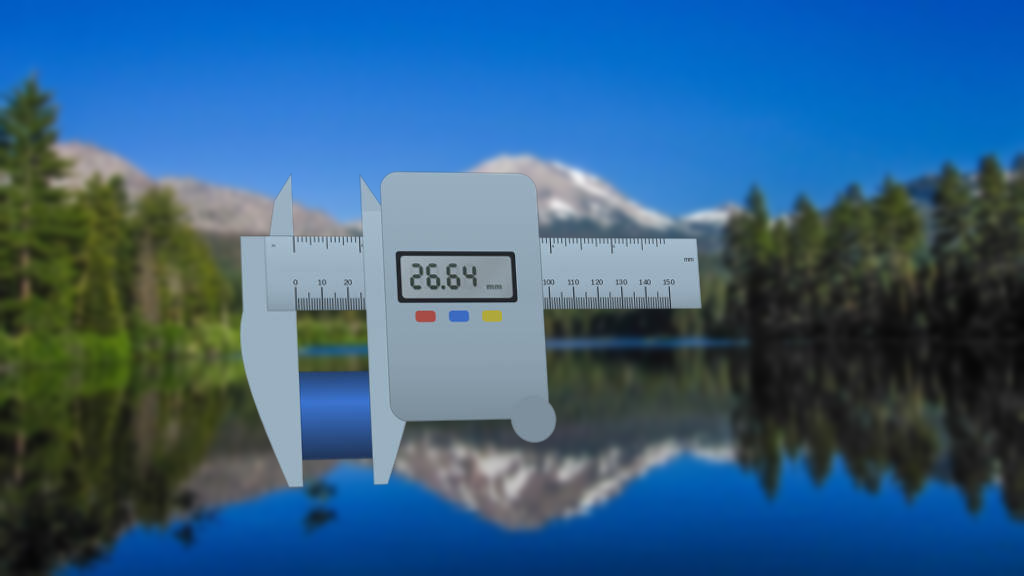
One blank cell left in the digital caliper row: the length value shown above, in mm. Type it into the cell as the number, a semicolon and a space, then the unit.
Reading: 26.64; mm
